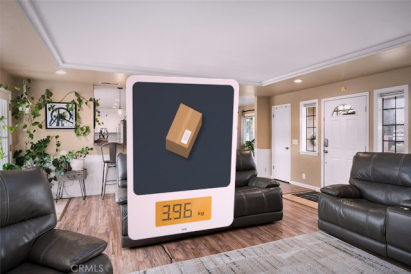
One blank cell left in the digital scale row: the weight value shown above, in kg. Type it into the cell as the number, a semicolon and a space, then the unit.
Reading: 3.96; kg
